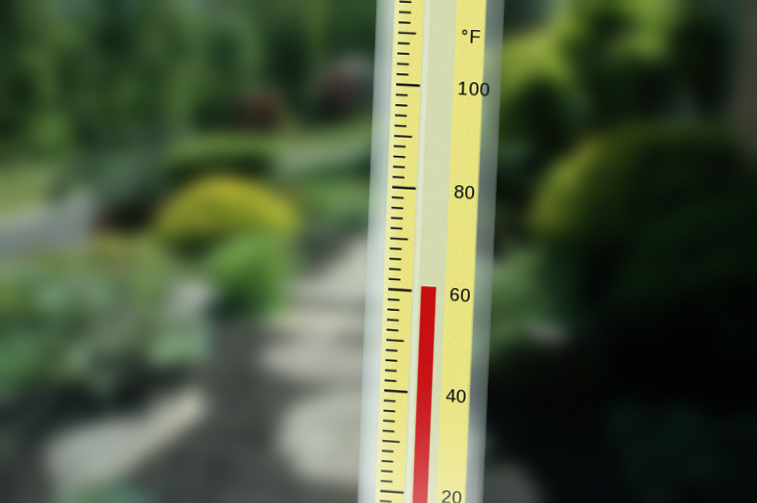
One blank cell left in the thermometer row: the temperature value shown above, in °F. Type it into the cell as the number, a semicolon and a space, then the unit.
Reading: 61; °F
